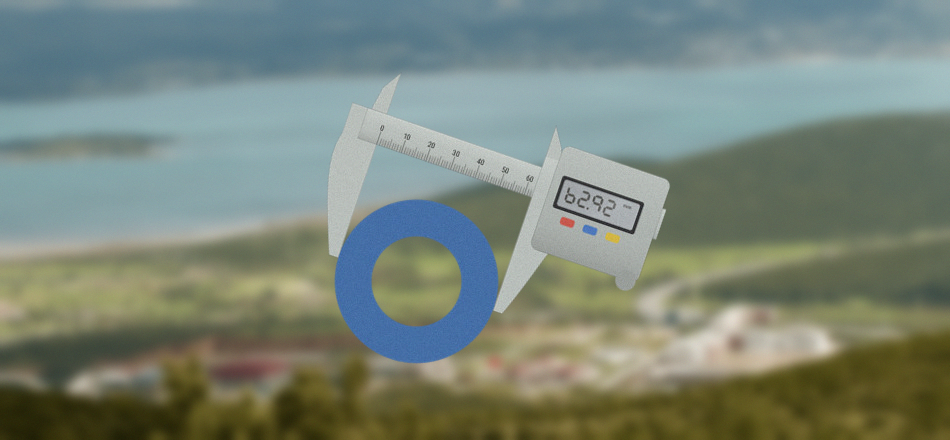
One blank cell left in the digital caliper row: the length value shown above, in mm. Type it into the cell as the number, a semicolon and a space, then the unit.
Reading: 62.92; mm
